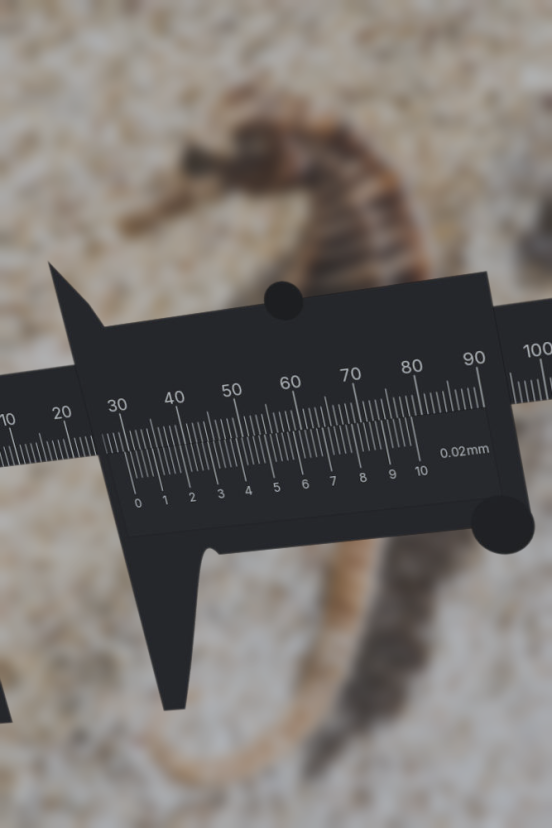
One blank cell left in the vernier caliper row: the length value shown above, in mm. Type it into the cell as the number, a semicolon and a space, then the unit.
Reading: 29.2; mm
